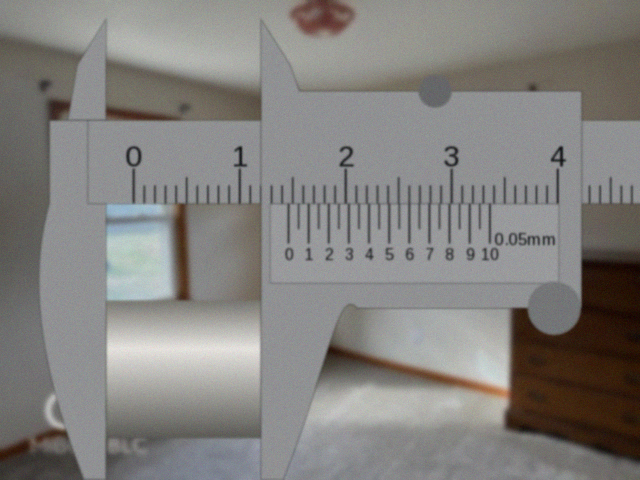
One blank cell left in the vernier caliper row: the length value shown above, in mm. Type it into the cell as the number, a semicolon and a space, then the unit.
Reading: 14.6; mm
